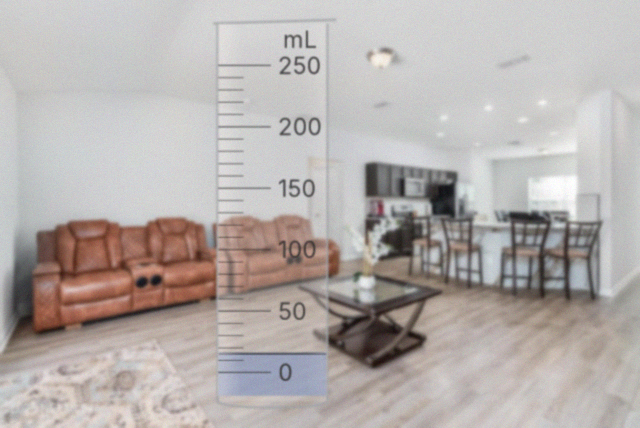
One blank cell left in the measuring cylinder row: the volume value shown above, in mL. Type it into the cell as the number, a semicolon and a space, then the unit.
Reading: 15; mL
